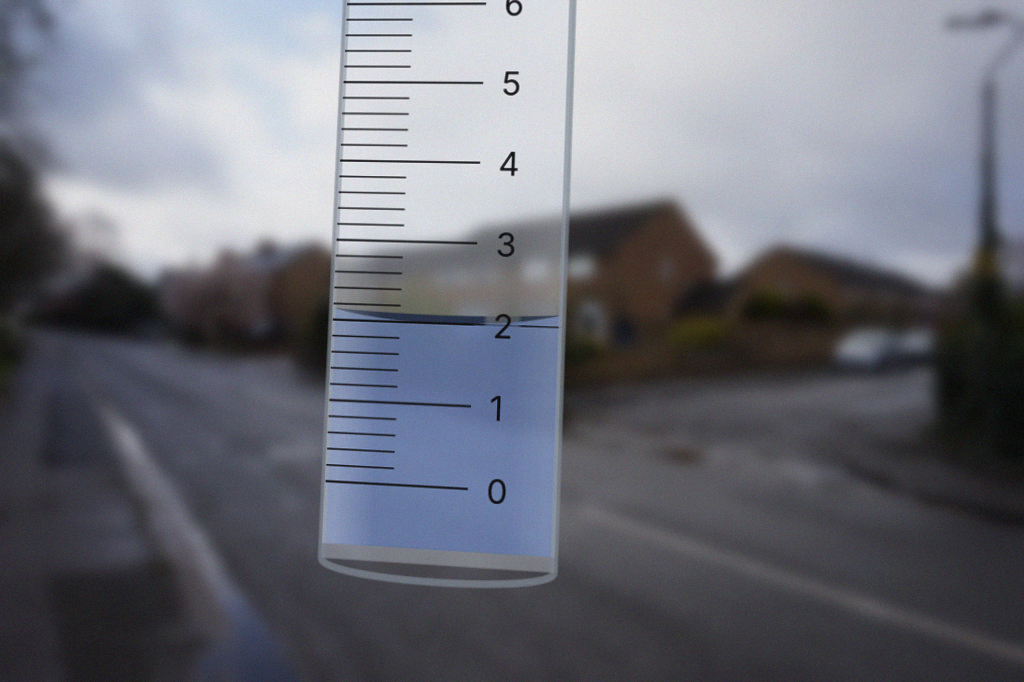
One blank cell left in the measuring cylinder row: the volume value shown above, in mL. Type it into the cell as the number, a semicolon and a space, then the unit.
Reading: 2; mL
